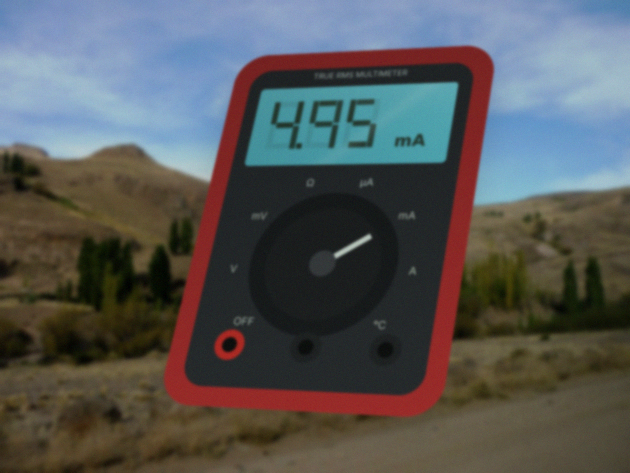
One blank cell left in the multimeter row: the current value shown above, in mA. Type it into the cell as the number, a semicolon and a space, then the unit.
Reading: 4.95; mA
